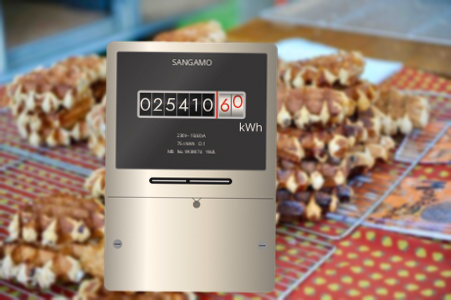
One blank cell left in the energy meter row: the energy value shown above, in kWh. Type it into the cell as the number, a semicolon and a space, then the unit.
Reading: 25410.60; kWh
